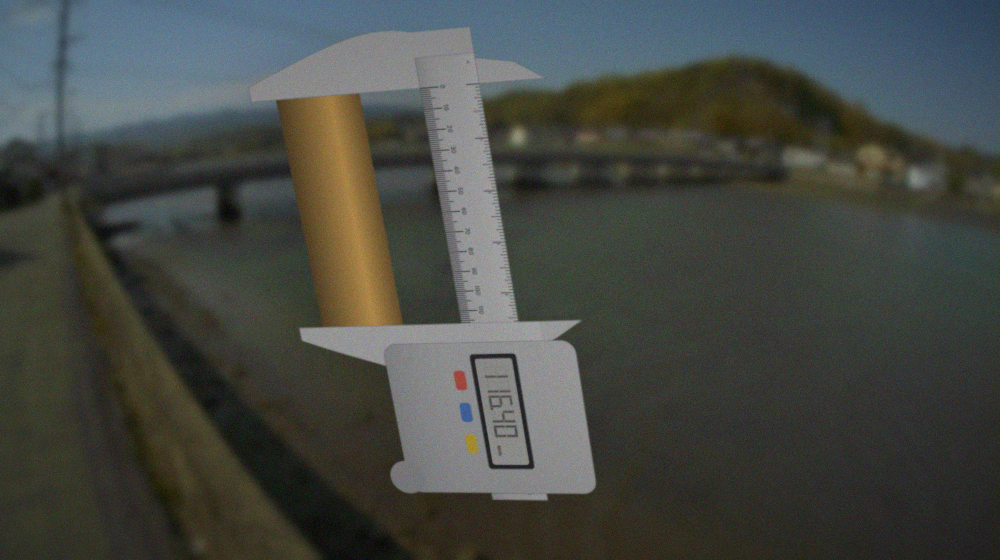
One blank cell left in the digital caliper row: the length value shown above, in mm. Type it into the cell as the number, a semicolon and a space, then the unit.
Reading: 116.40; mm
